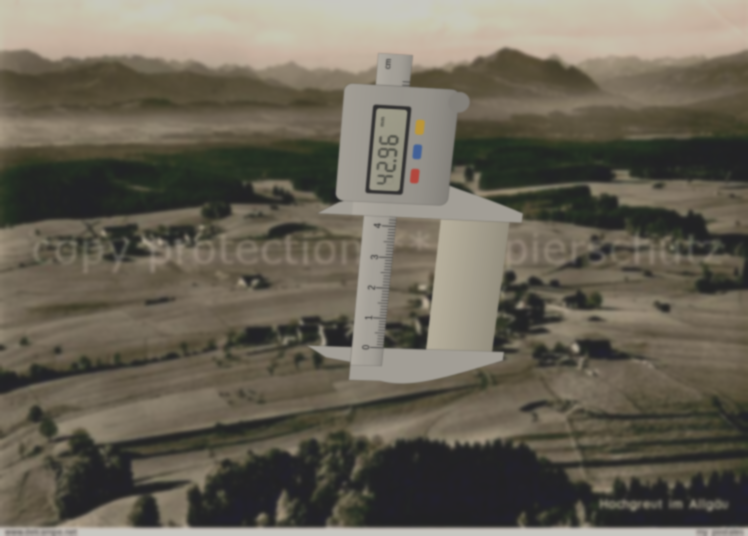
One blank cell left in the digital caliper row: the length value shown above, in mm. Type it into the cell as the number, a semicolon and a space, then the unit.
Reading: 42.96; mm
